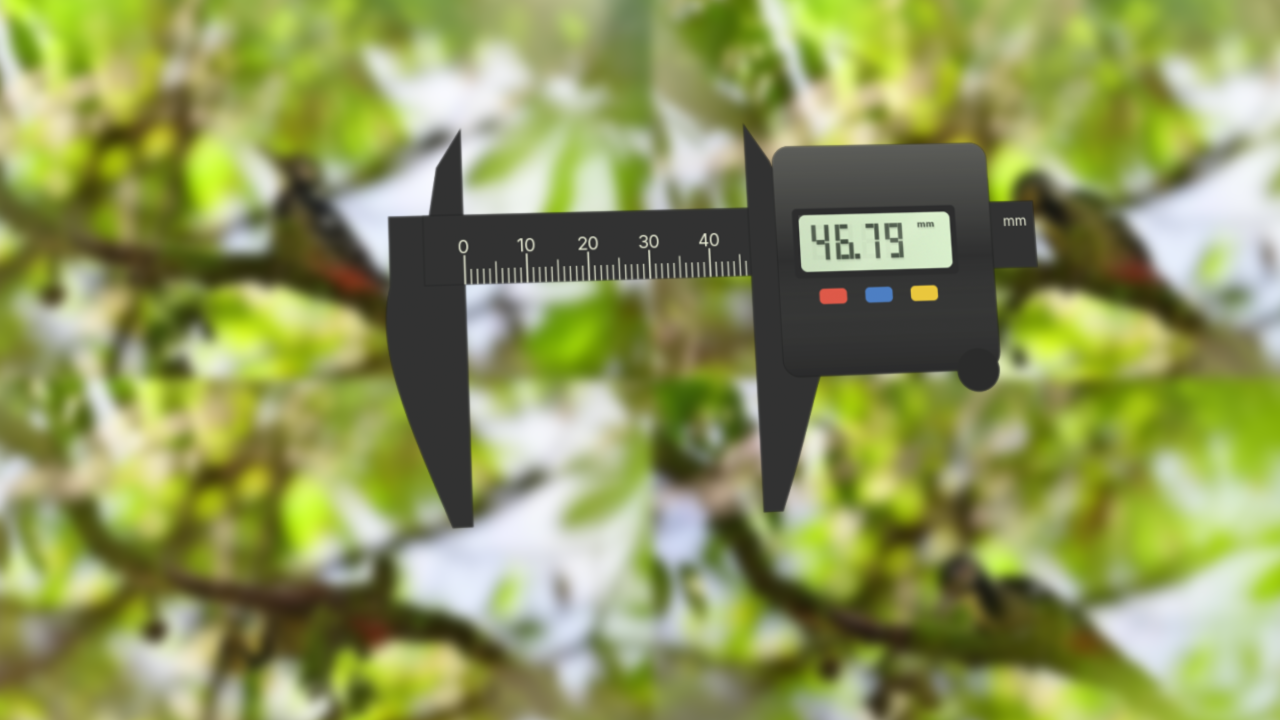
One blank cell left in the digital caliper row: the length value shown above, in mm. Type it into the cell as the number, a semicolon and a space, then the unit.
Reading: 46.79; mm
